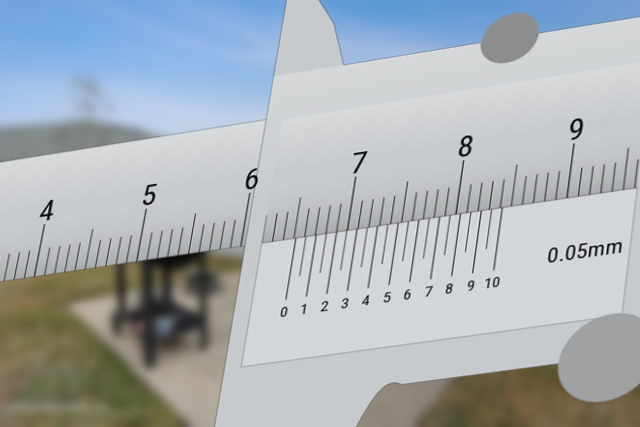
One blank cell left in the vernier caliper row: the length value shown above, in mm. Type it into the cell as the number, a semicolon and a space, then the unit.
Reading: 65.2; mm
